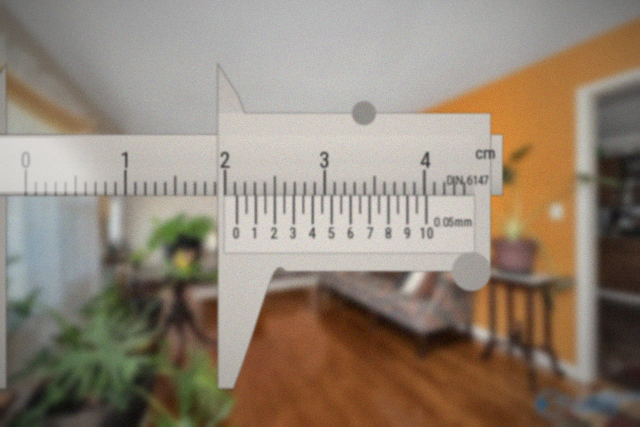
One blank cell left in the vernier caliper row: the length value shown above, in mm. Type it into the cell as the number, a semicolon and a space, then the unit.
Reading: 21.2; mm
